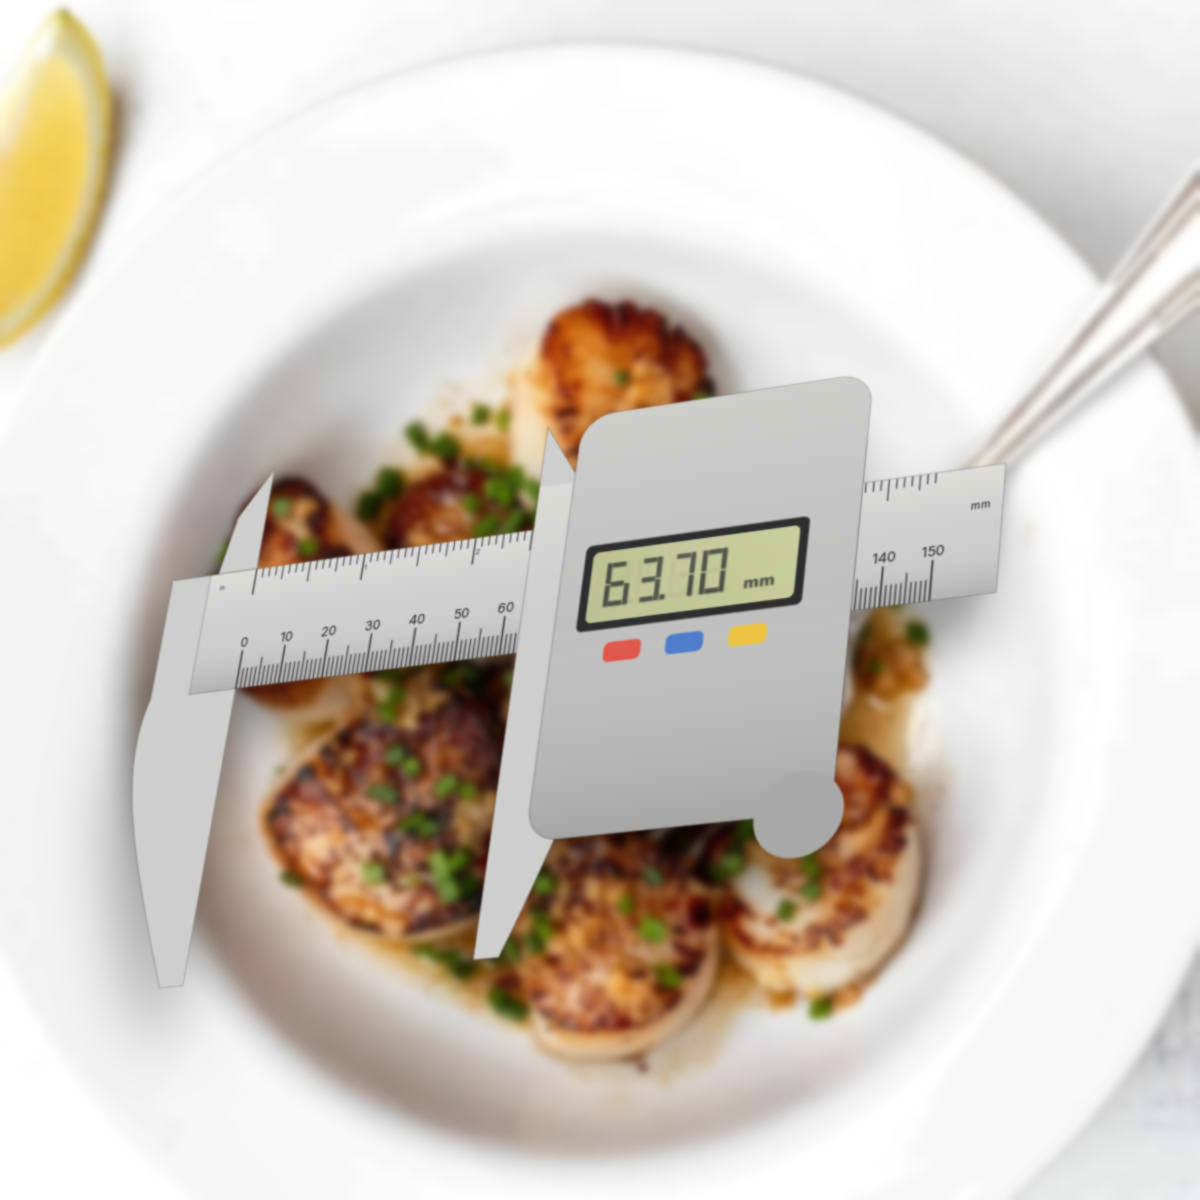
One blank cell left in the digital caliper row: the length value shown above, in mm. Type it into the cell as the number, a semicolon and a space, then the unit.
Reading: 63.70; mm
